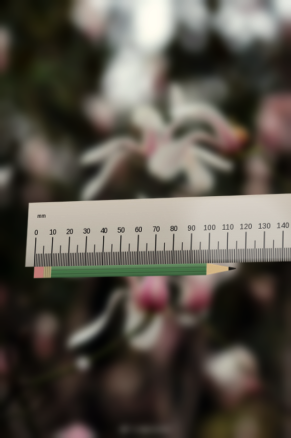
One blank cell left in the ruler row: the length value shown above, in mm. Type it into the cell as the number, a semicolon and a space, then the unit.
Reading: 115; mm
